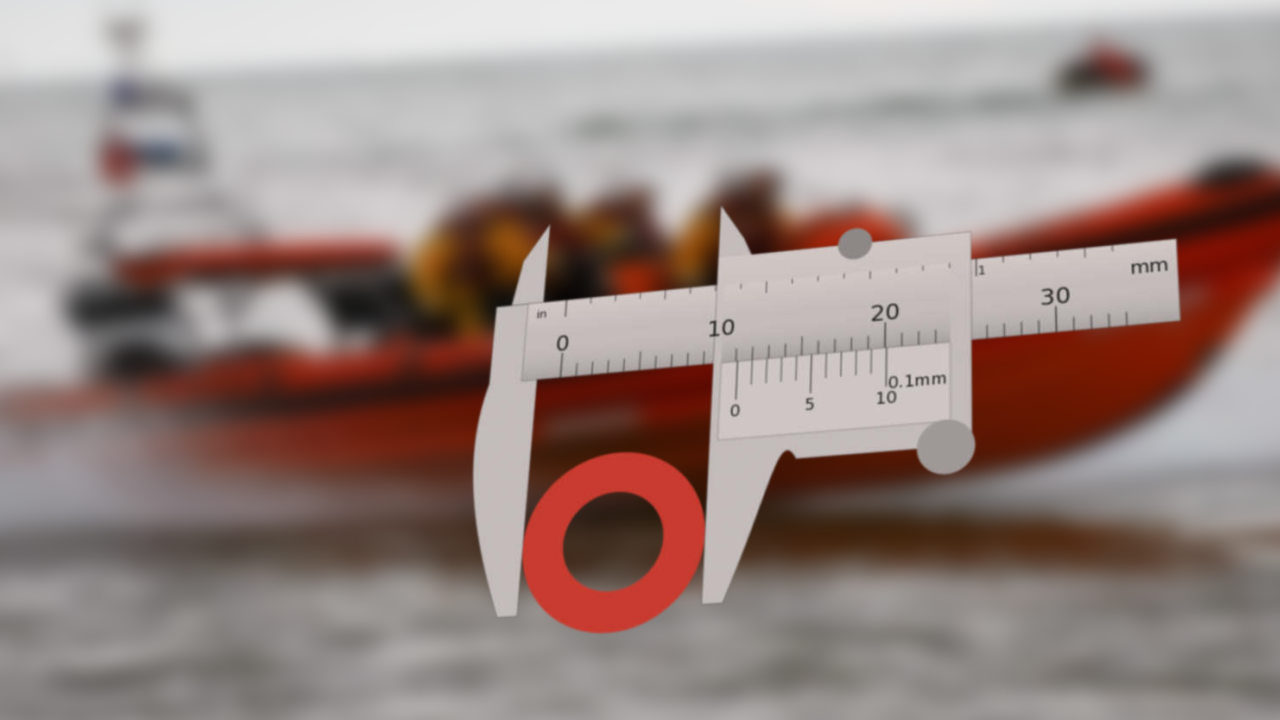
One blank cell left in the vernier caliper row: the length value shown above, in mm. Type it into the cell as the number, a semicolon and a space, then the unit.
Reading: 11.1; mm
